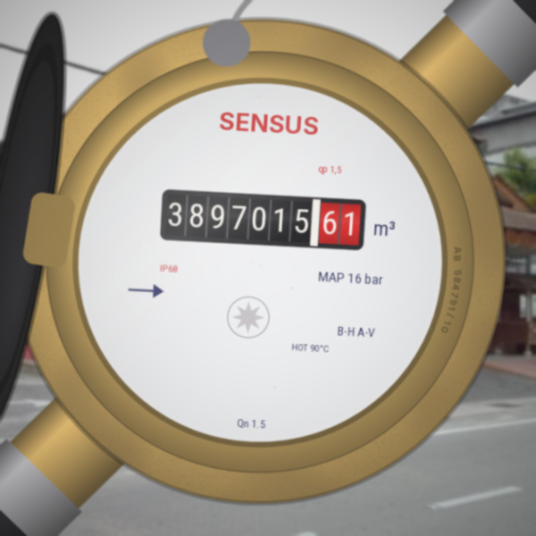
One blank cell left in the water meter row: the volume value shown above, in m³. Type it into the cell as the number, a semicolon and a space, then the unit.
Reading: 3897015.61; m³
